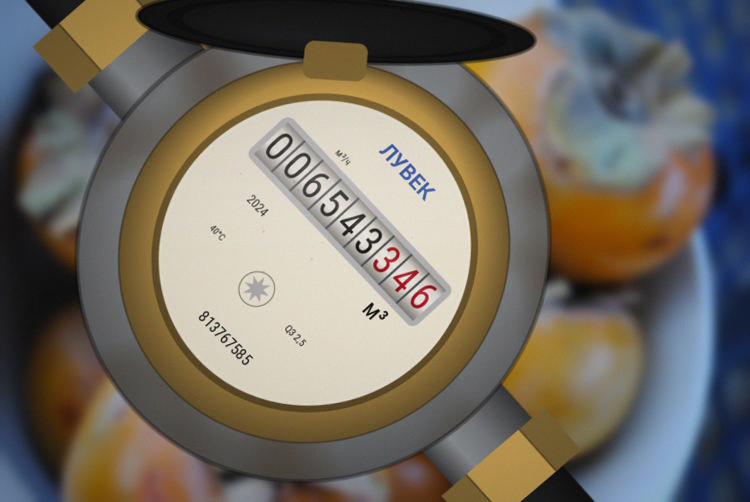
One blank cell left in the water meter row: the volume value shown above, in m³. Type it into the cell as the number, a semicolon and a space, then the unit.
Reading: 6543.346; m³
